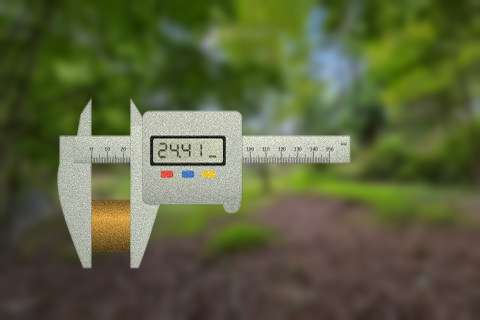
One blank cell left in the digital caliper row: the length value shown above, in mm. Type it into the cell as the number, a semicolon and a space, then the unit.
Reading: 24.41; mm
